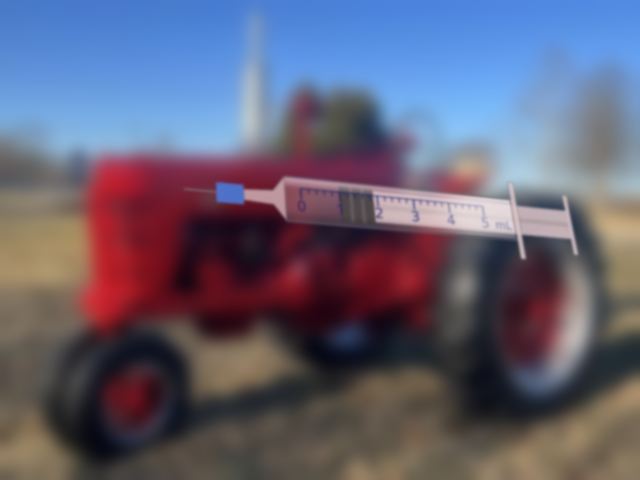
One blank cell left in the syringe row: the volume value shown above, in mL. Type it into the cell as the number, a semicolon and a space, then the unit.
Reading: 1; mL
